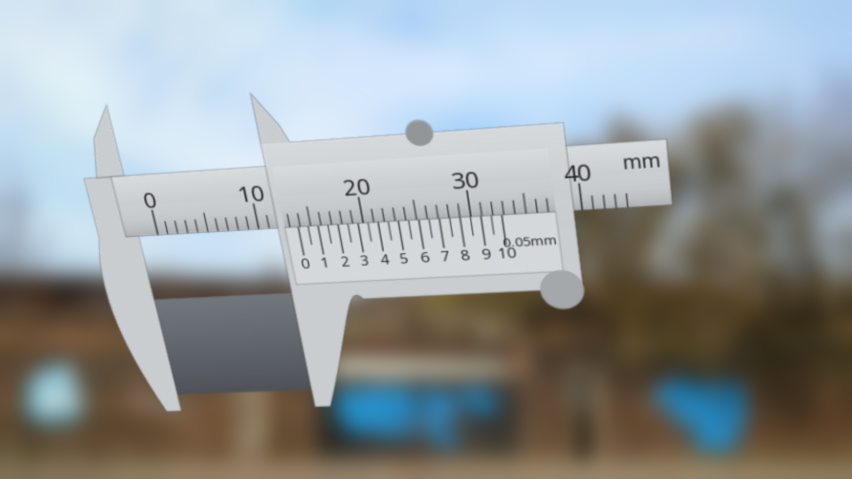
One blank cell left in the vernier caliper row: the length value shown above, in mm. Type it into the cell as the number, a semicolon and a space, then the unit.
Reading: 13.8; mm
